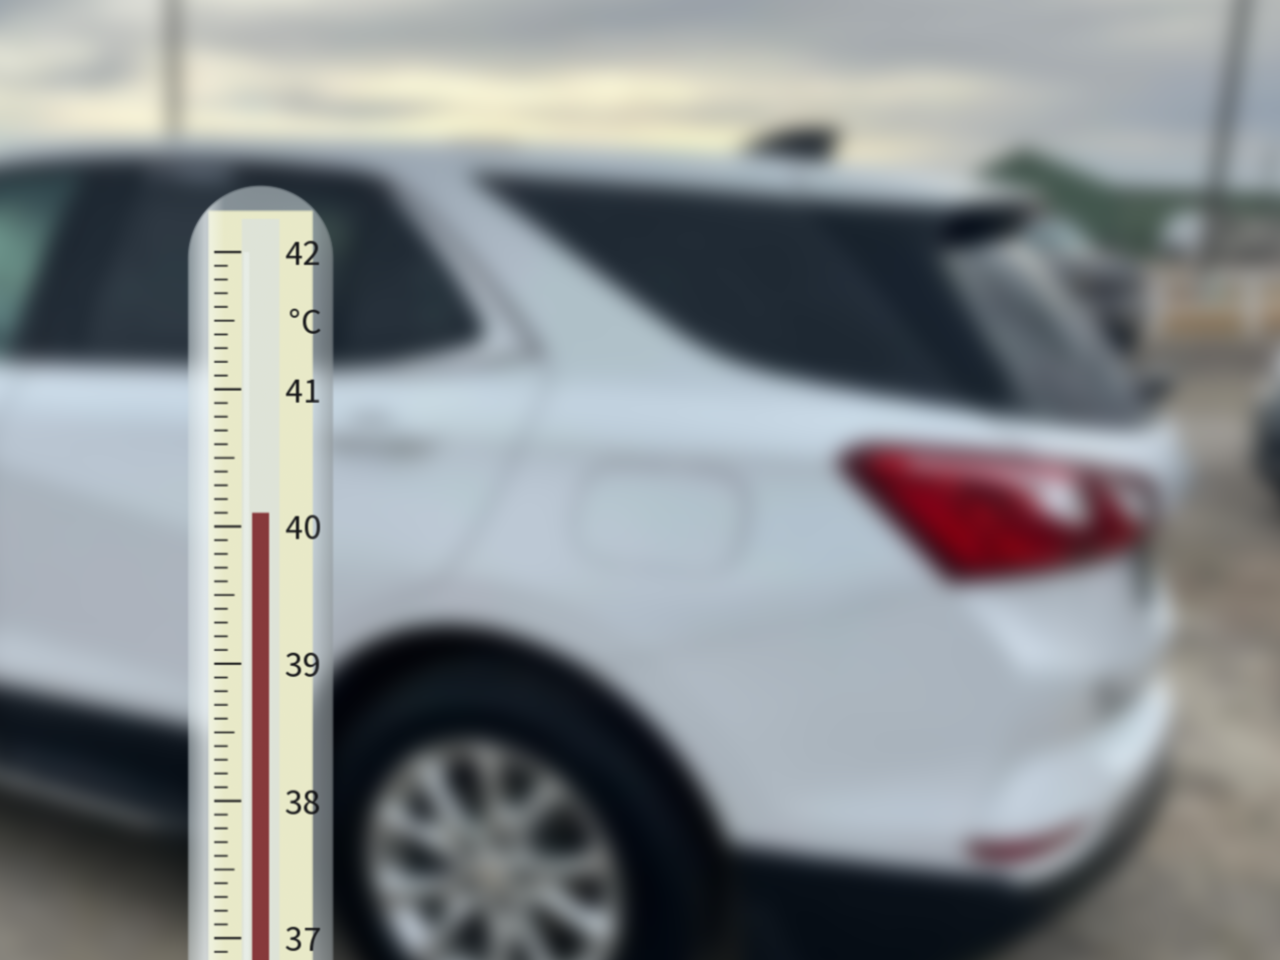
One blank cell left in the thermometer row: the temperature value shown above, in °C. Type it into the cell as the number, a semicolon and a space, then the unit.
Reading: 40.1; °C
